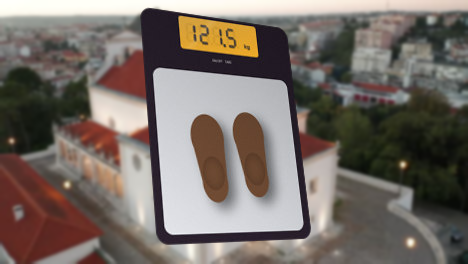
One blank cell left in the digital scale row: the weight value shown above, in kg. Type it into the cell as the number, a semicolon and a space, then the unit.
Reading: 121.5; kg
